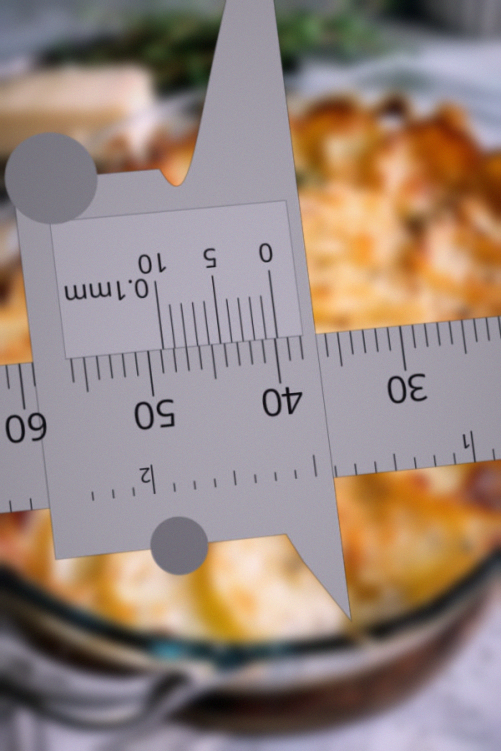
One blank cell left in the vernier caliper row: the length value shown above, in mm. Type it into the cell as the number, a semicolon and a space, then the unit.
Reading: 39.8; mm
